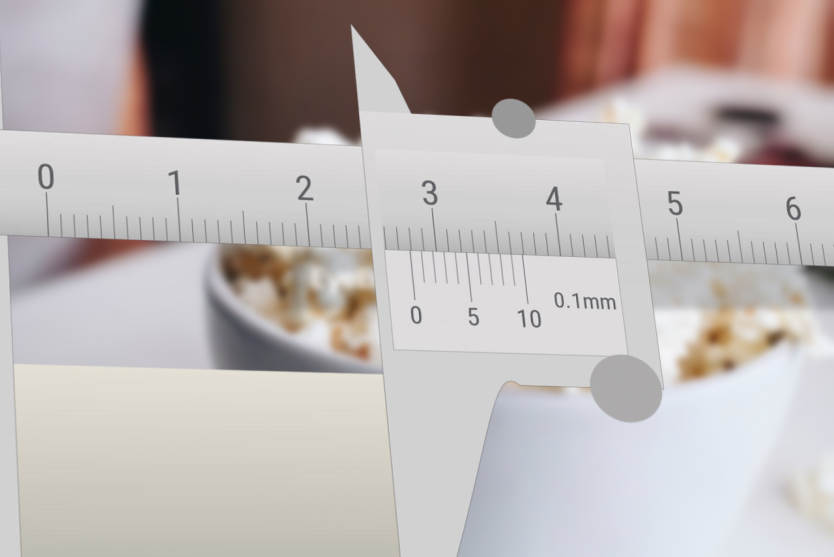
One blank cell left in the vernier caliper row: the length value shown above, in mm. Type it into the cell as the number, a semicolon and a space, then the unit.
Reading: 27.9; mm
